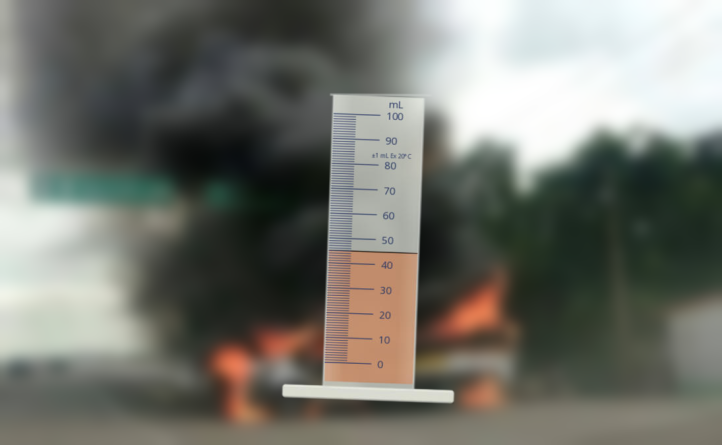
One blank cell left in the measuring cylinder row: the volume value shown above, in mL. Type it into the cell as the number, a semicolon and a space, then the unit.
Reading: 45; mL
